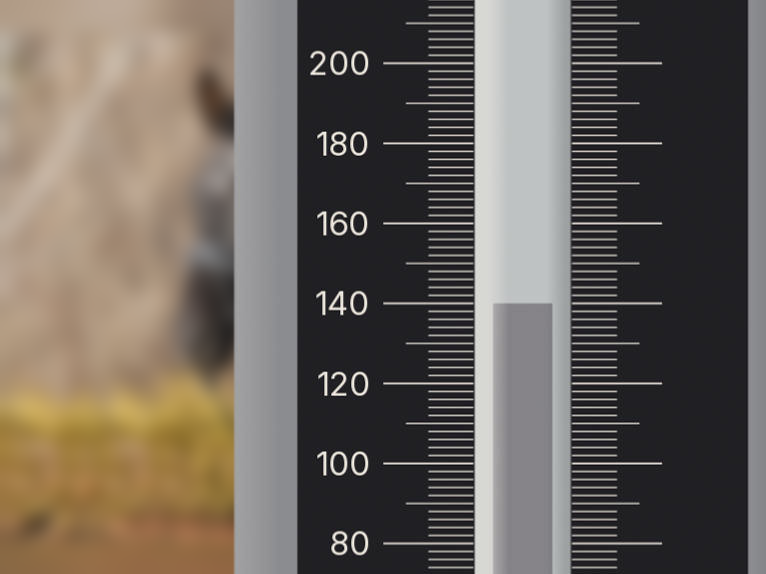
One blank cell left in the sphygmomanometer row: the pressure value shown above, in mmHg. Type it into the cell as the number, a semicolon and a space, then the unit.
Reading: 140; mmHg
